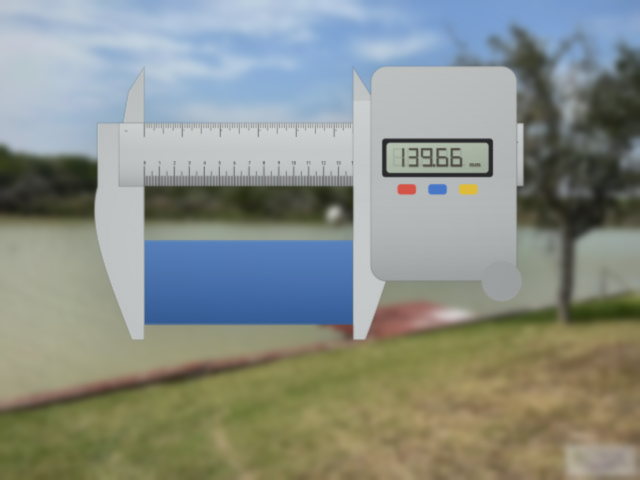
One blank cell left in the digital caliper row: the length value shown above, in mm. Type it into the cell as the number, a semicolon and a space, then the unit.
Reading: 139.66; mm
